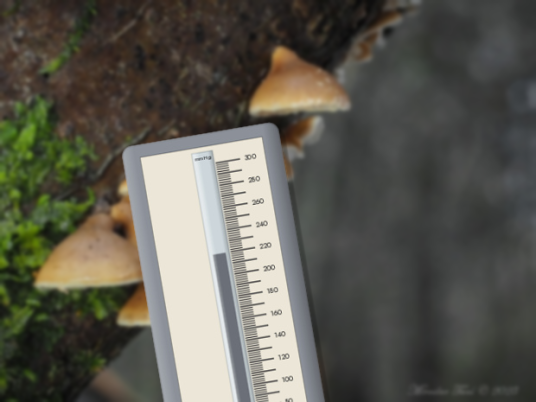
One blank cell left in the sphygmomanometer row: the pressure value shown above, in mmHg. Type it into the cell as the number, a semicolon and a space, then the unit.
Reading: 220; mmHg
